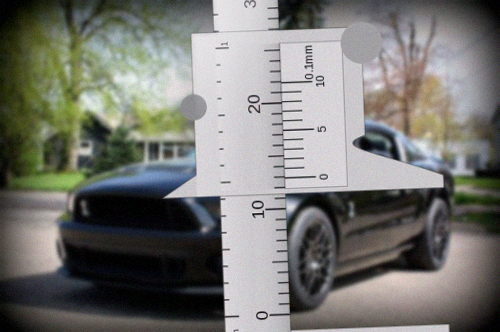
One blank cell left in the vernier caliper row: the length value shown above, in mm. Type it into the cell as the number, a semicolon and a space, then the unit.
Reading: 12.9; mm
